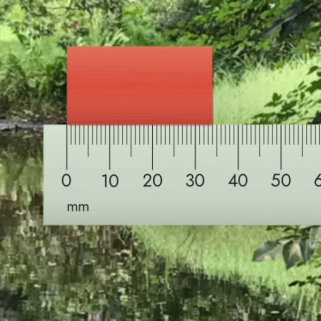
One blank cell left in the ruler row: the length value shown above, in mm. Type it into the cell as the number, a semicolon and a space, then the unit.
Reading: 34; mm
